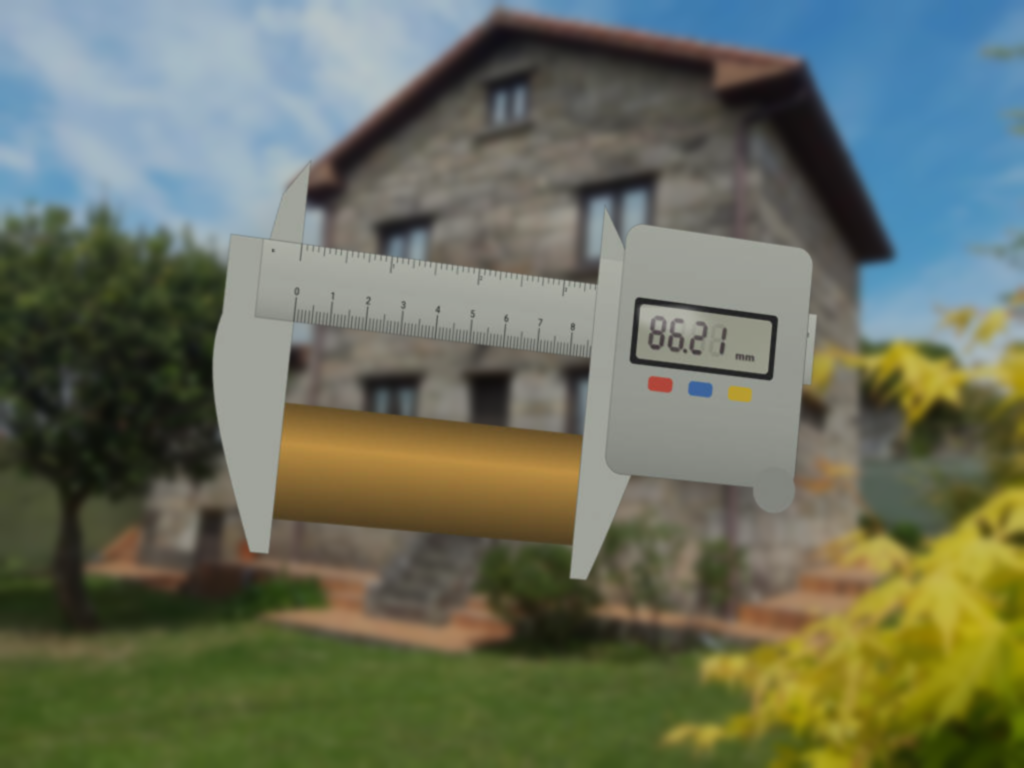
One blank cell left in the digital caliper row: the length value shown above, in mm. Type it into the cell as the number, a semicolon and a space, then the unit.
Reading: 86.21; mm
